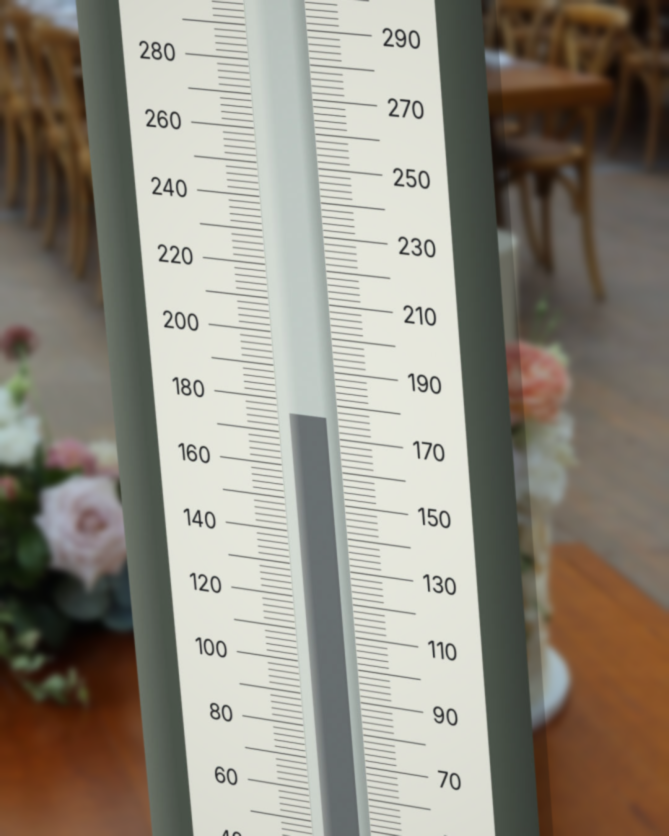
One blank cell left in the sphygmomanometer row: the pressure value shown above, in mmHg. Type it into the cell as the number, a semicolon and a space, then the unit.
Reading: 176; mmHg
